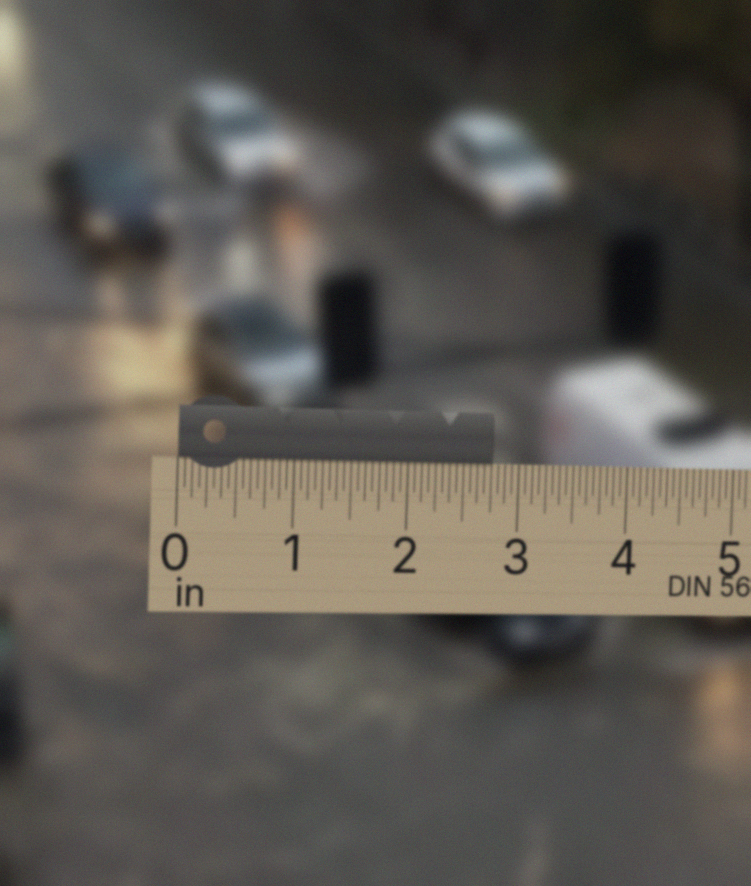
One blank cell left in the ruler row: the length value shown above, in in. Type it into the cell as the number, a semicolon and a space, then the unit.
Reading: 2.75; in
